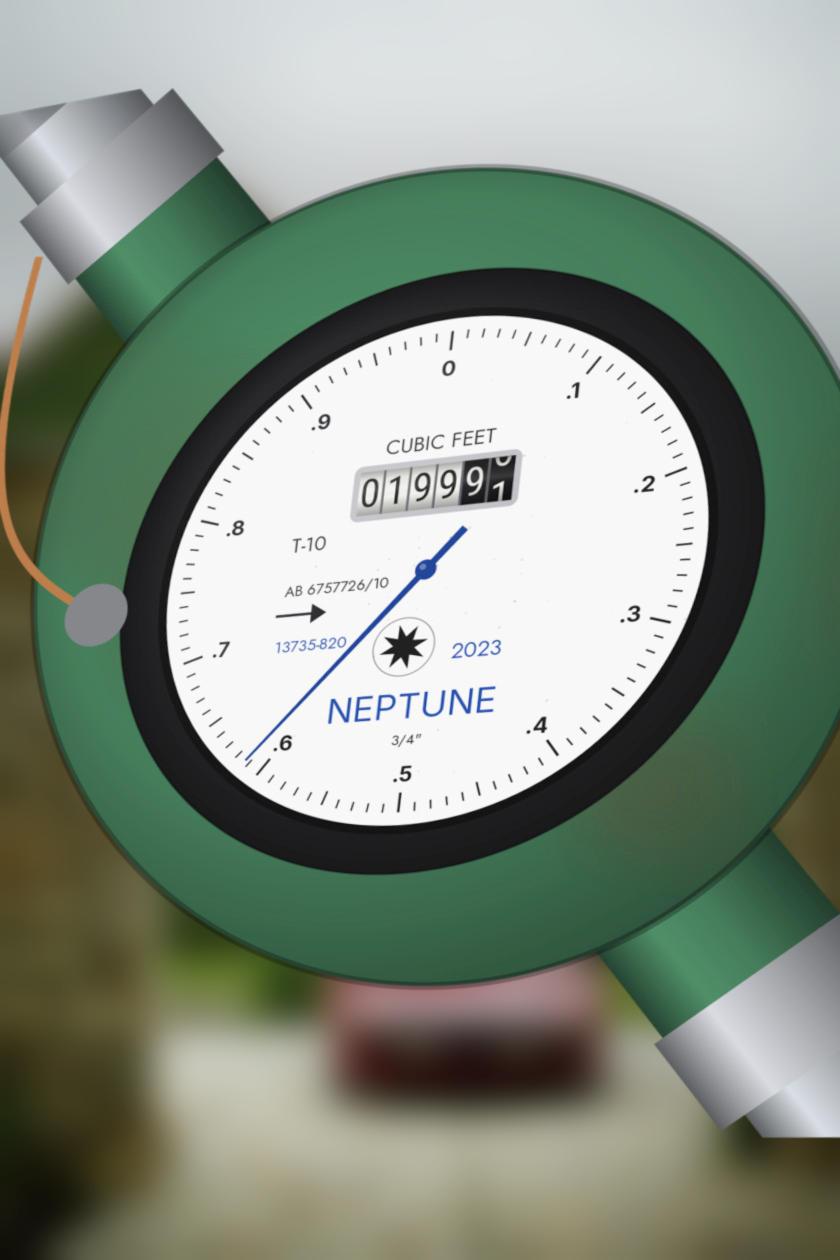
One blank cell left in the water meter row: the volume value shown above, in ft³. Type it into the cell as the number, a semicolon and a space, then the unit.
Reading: 19990.61; ft³
